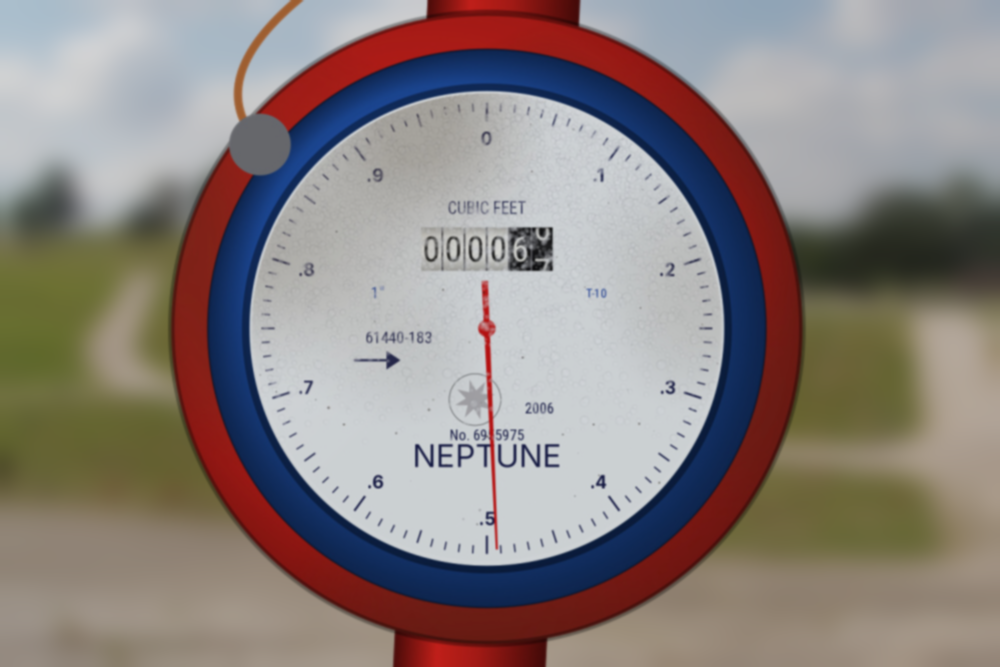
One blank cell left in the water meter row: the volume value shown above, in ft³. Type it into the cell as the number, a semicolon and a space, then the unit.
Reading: 66.49; ft³
